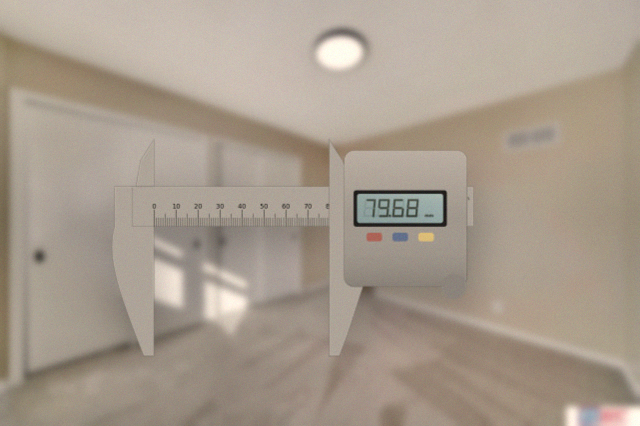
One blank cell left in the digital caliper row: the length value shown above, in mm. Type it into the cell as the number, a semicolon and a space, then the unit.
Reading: 79.68; mm
